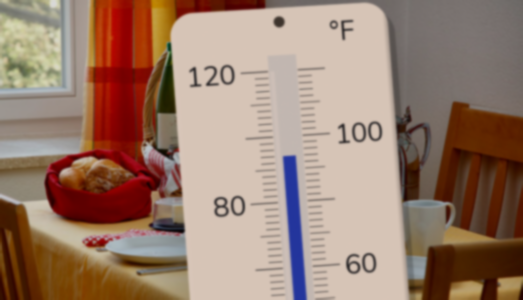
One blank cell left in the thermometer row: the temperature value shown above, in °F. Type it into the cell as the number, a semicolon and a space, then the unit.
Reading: 94; °F
